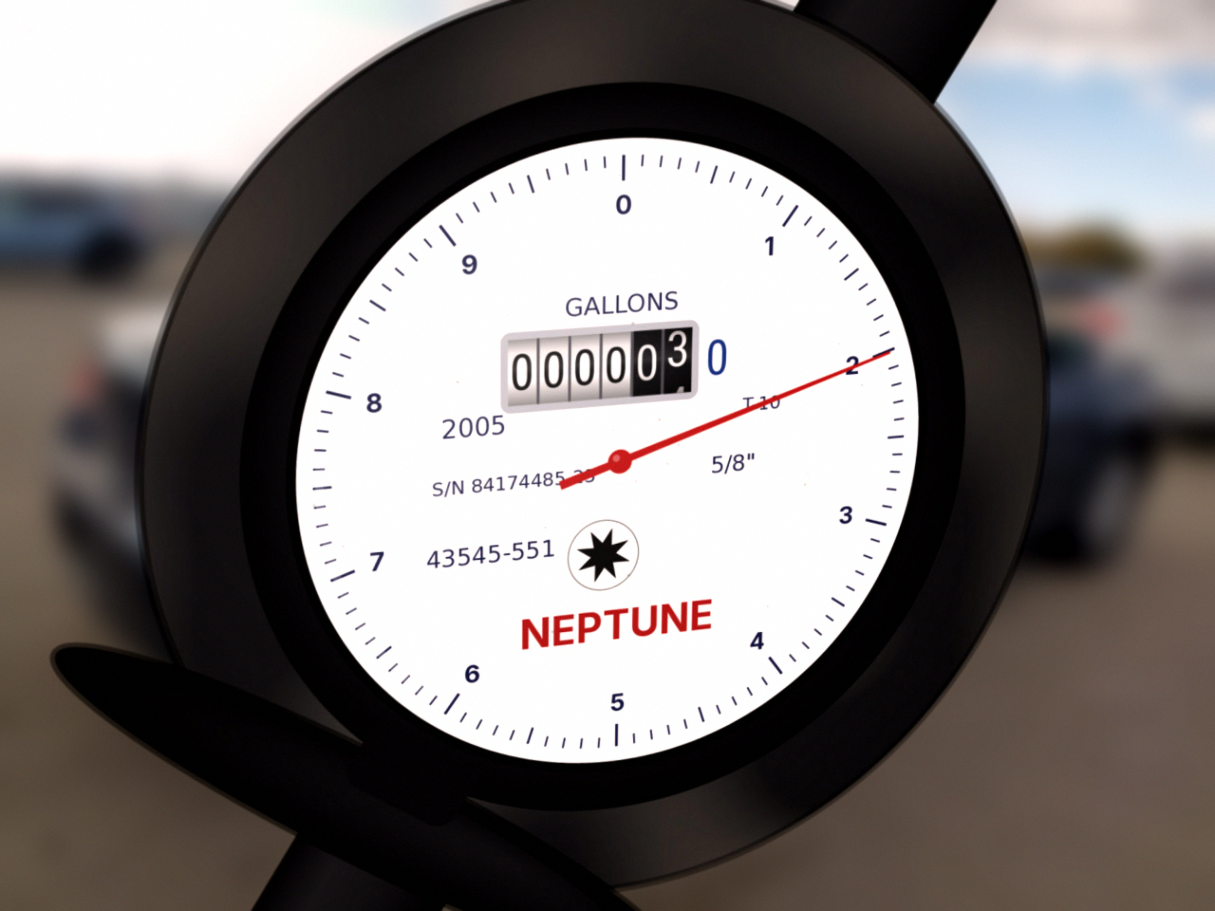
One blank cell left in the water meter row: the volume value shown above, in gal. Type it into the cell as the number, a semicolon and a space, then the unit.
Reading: 32.0; gal
